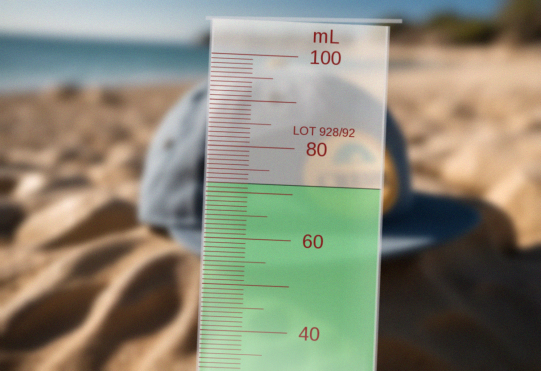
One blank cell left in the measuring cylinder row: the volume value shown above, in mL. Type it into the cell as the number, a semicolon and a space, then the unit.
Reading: 72; mL
